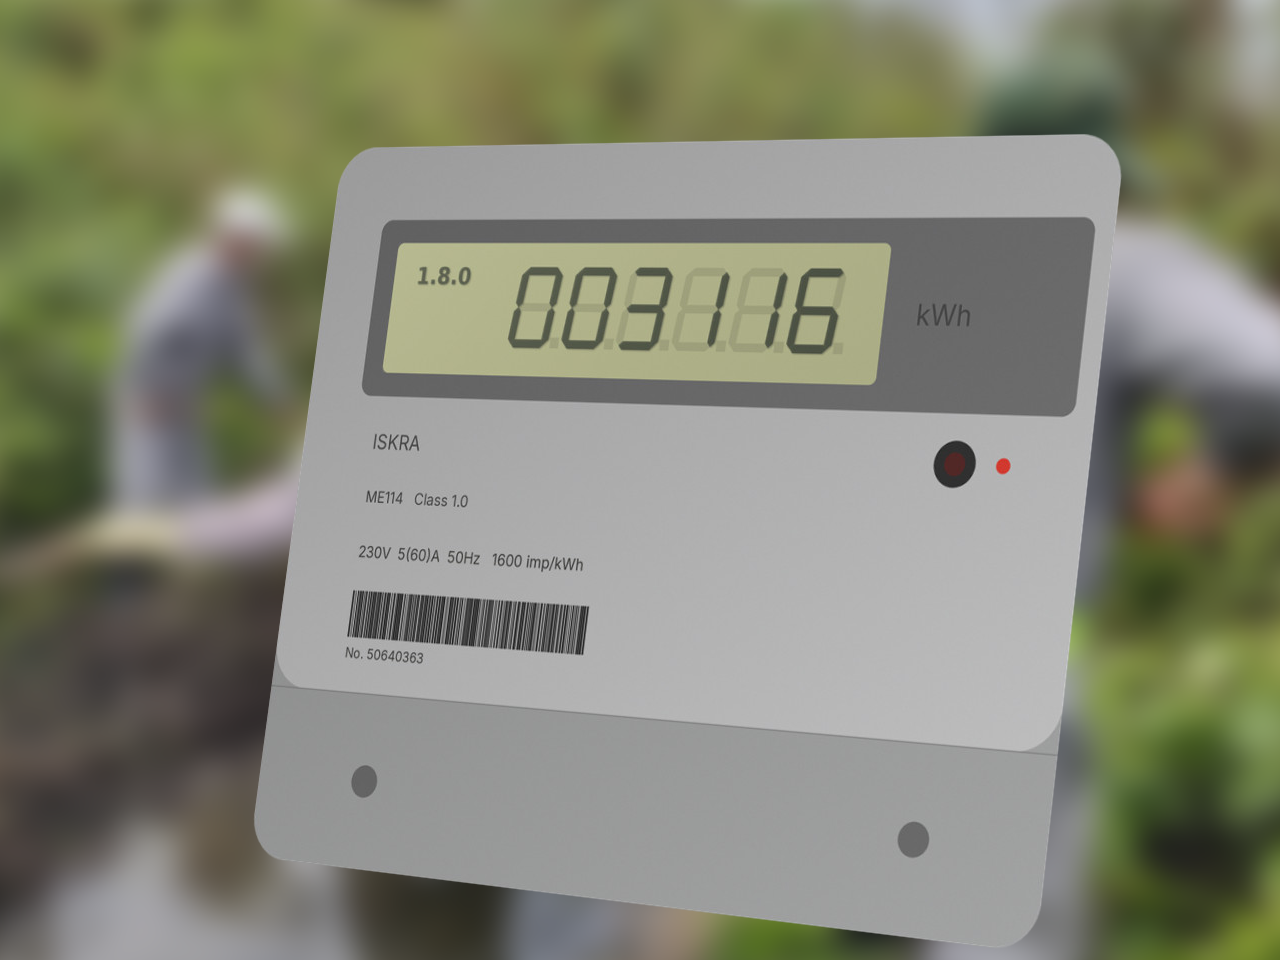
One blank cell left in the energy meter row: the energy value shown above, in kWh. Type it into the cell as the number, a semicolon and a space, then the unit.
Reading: 3116; kWh
